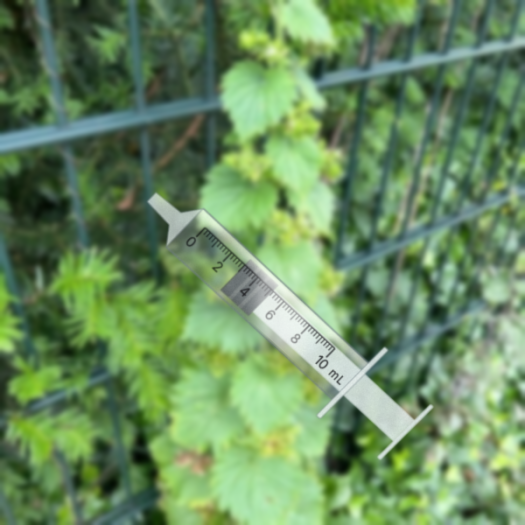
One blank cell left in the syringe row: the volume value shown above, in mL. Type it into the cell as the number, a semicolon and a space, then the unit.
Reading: 3; mL
